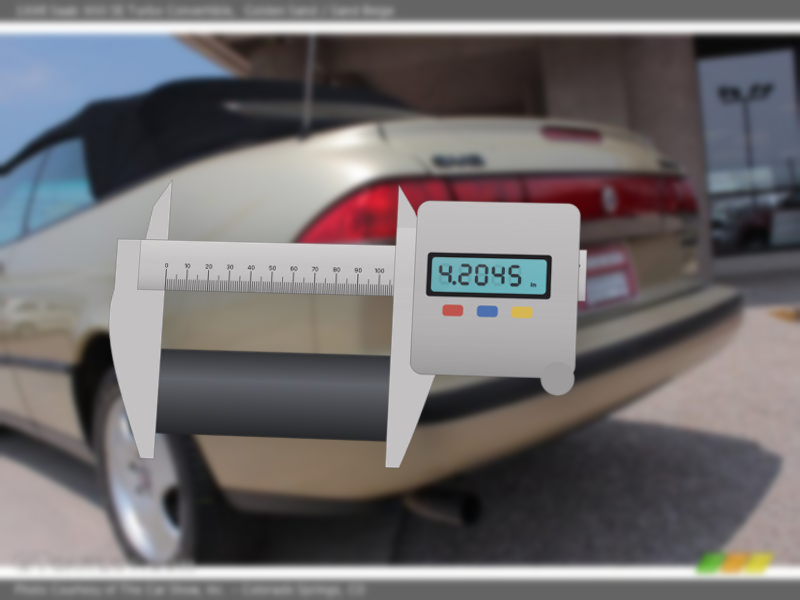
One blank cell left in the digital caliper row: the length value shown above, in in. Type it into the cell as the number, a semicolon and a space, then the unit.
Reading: 4.2045; in
